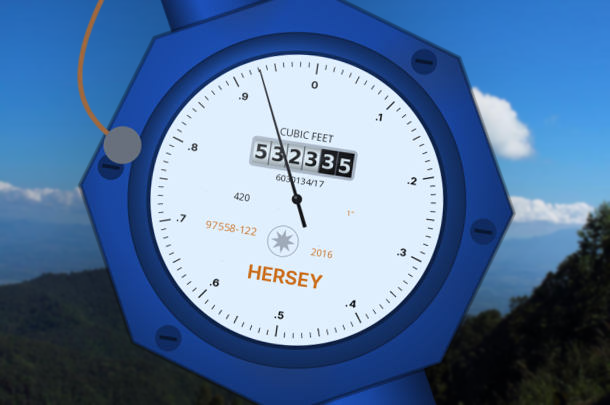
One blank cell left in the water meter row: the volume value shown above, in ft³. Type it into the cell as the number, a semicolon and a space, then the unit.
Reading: 532334.93; ft³
